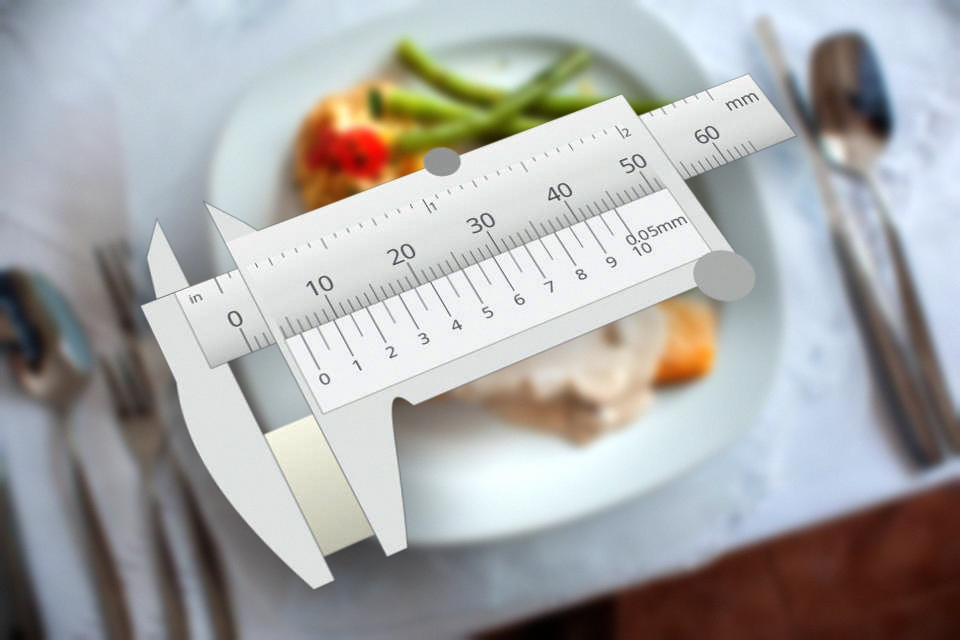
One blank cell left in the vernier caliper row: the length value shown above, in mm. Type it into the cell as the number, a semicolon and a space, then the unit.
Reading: 5.6; mm
